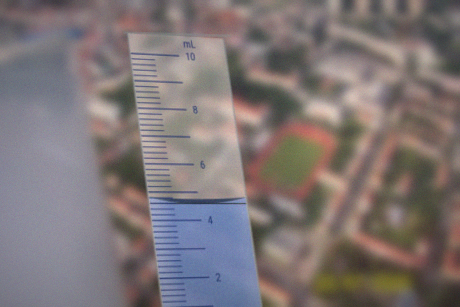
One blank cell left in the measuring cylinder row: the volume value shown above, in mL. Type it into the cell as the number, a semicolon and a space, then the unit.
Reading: 4.6; mL
